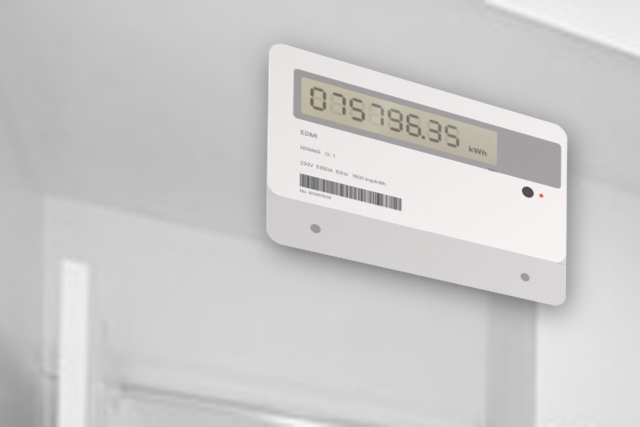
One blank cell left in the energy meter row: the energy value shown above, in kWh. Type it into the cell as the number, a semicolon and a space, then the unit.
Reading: 75796.35; kWh
